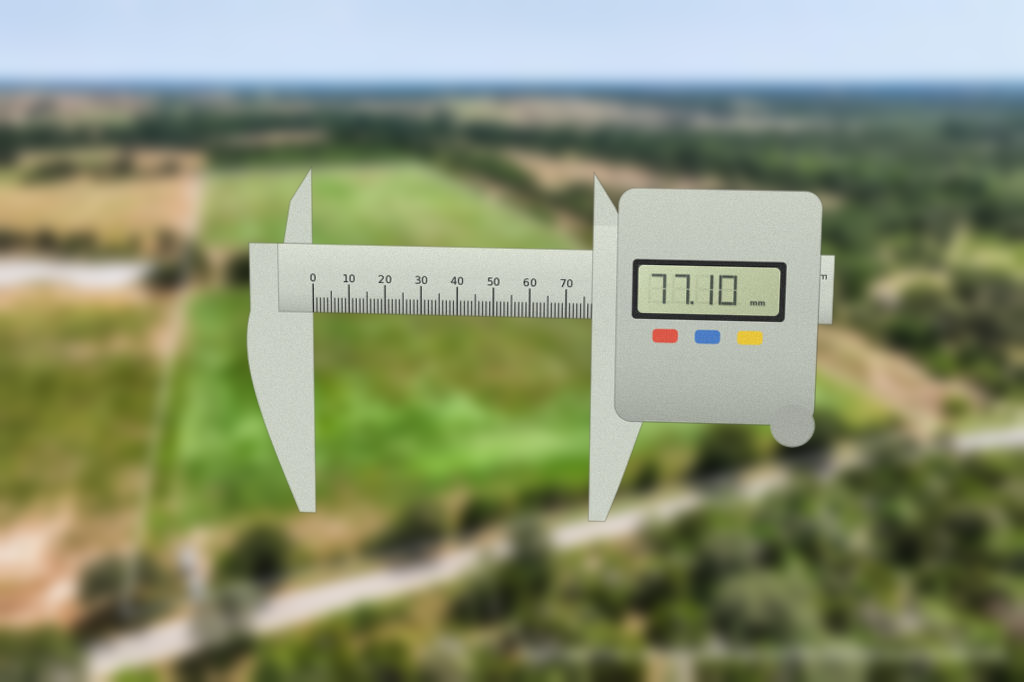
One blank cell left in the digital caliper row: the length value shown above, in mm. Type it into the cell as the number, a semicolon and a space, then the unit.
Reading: 77.10; mm
